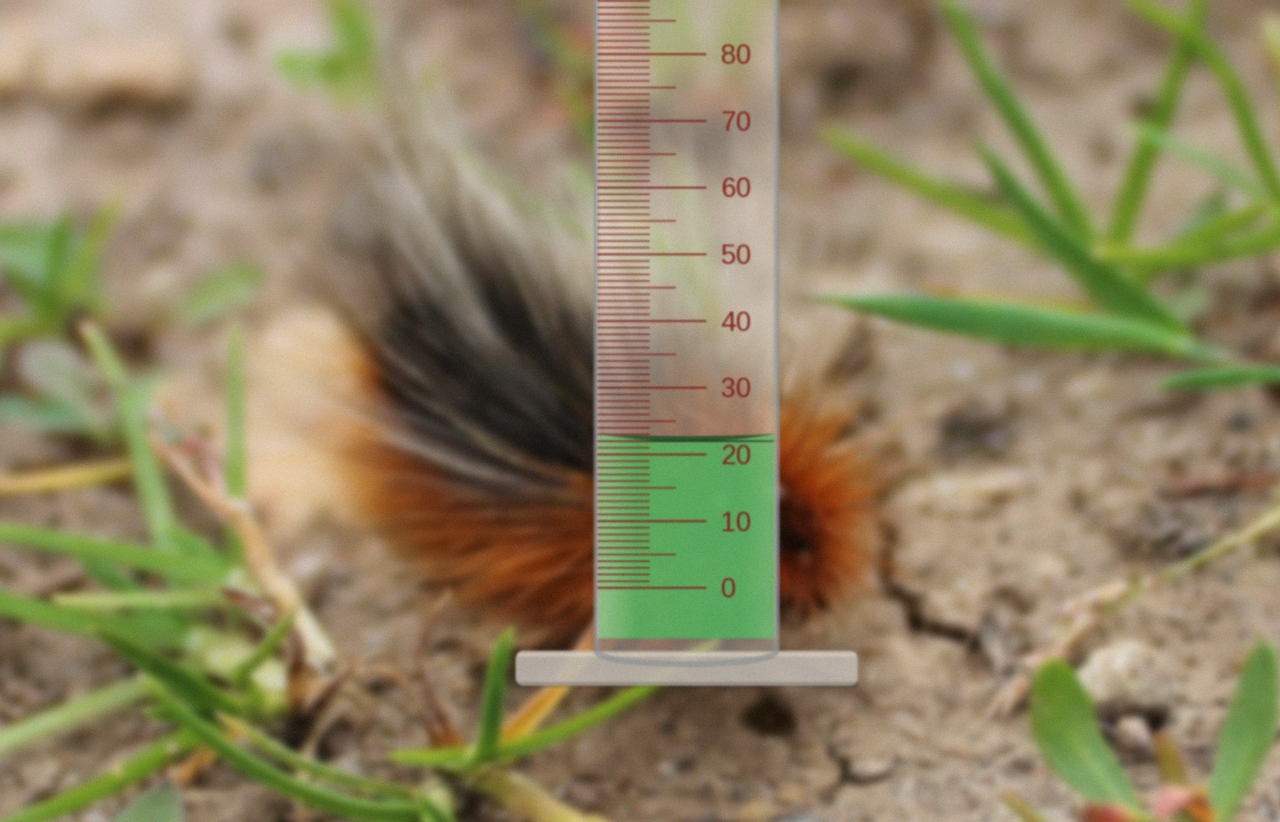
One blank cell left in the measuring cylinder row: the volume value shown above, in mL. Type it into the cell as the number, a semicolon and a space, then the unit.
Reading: 22; mL
